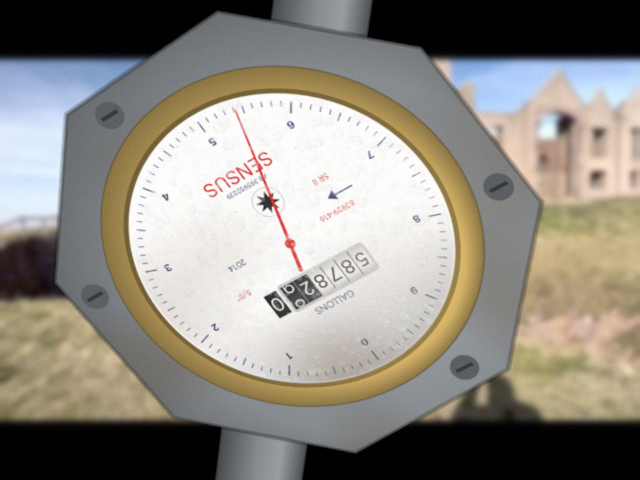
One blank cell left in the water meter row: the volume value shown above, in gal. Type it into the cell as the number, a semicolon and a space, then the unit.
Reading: 5878285.4; gal
